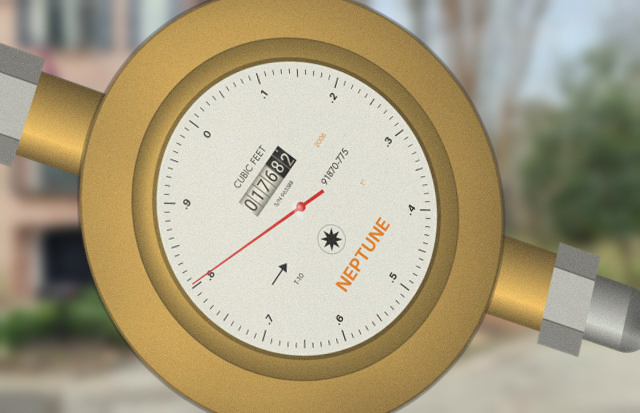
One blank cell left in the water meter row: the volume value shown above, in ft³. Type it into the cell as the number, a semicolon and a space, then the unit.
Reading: 17681.80; ft³
